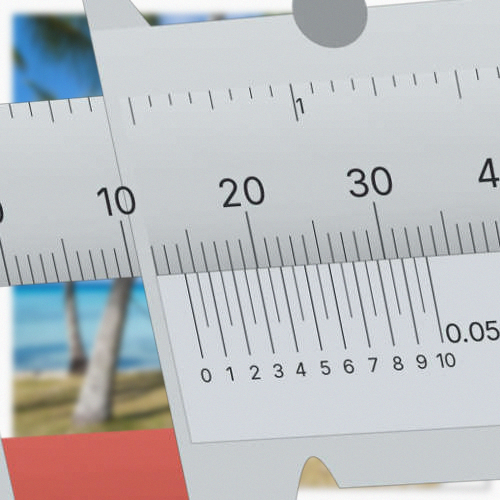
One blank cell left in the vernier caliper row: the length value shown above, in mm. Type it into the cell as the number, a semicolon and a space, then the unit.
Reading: 14.2; mm
